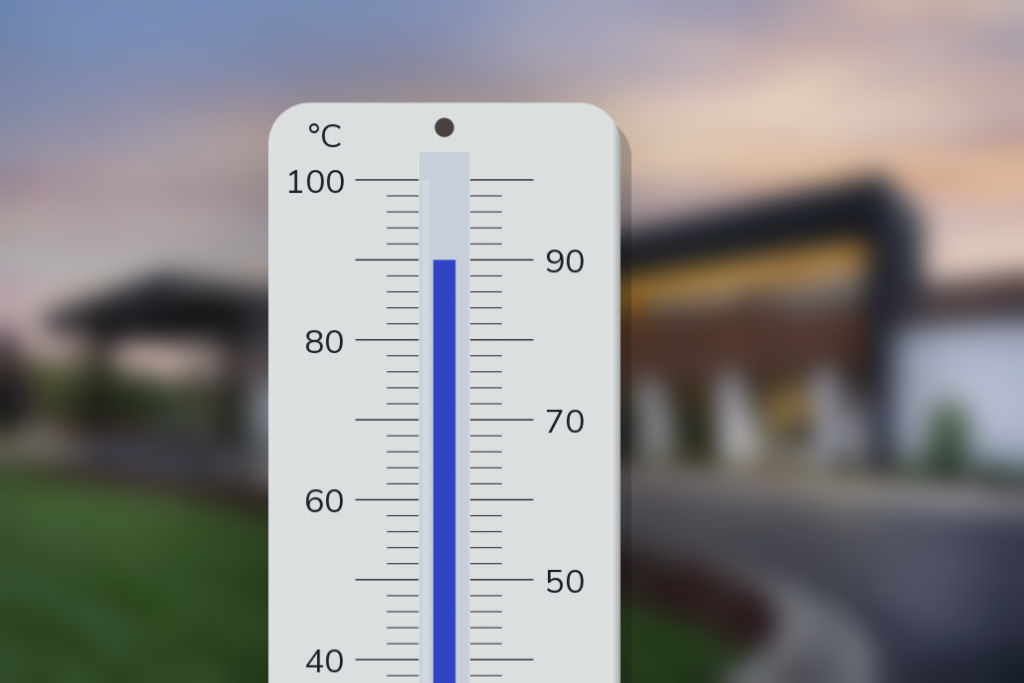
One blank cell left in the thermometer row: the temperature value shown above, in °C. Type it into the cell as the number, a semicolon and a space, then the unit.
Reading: 90; °C
